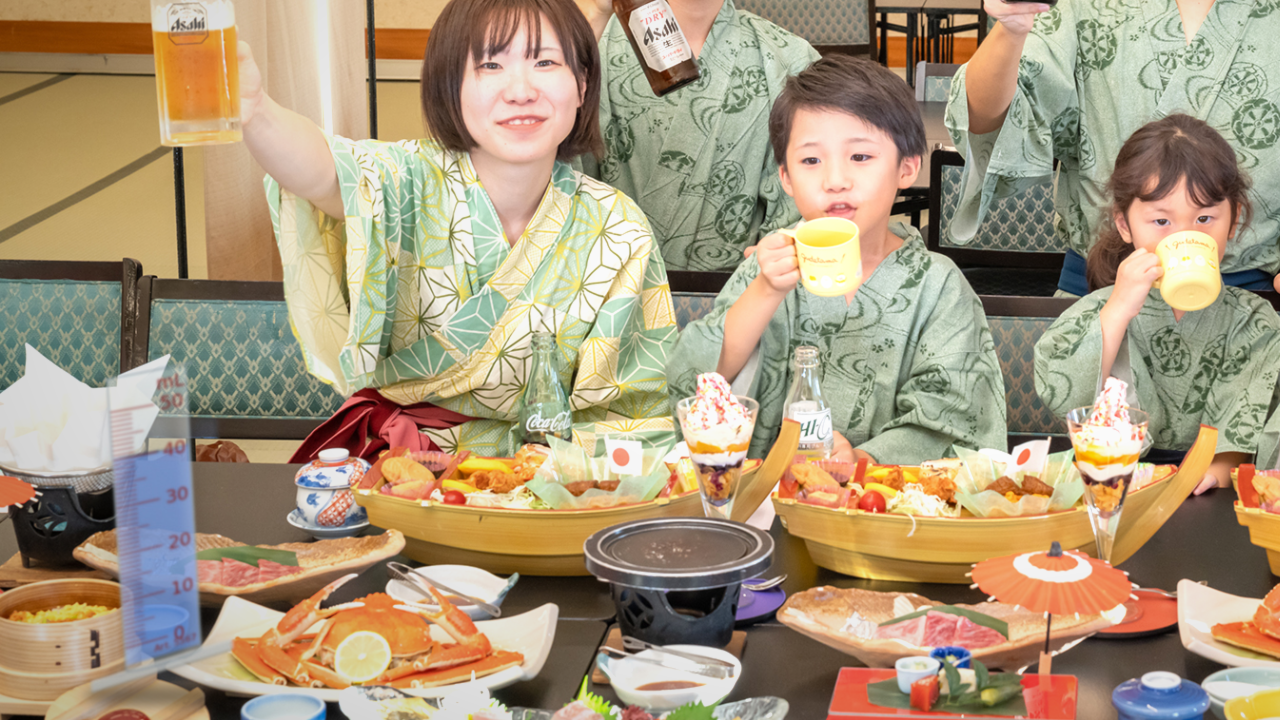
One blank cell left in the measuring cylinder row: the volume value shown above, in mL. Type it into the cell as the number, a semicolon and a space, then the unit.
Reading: 40; mL
